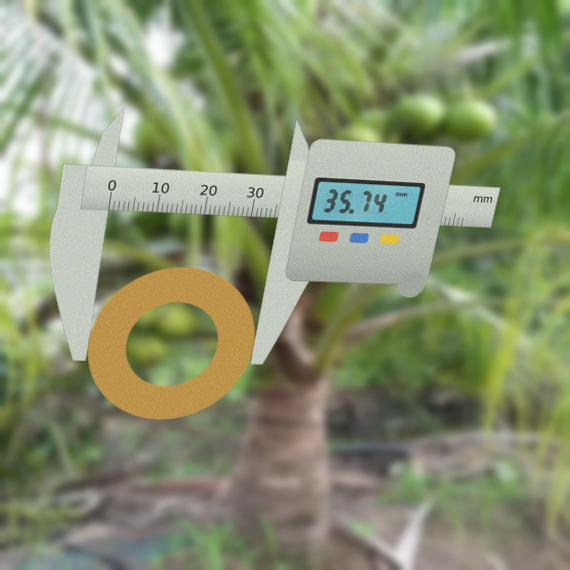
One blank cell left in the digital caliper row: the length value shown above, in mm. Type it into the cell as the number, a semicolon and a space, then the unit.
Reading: 35.74; mm
